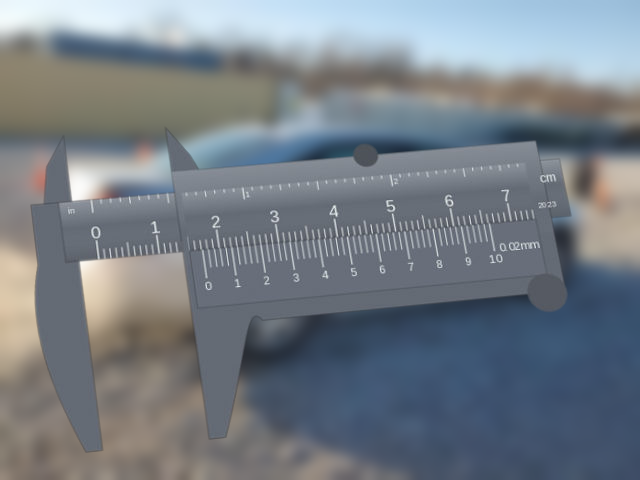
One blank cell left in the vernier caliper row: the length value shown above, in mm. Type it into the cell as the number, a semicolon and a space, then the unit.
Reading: 17.2; mm
